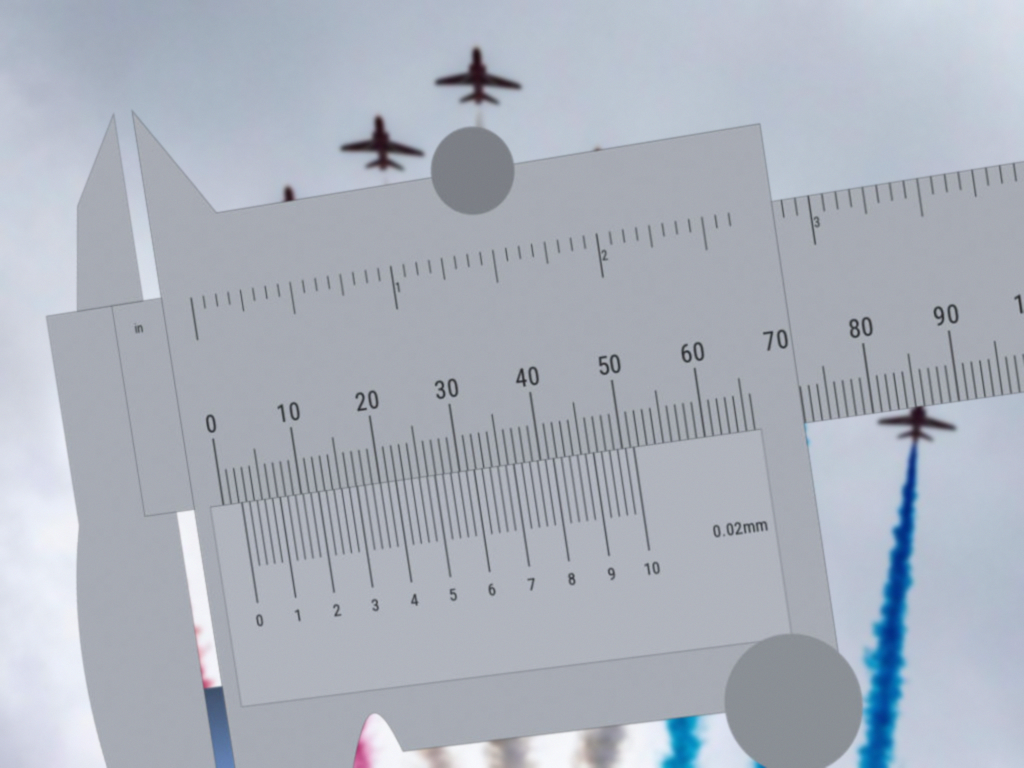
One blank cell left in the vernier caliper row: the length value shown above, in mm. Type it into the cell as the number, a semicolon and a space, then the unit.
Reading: 2.4; mm
